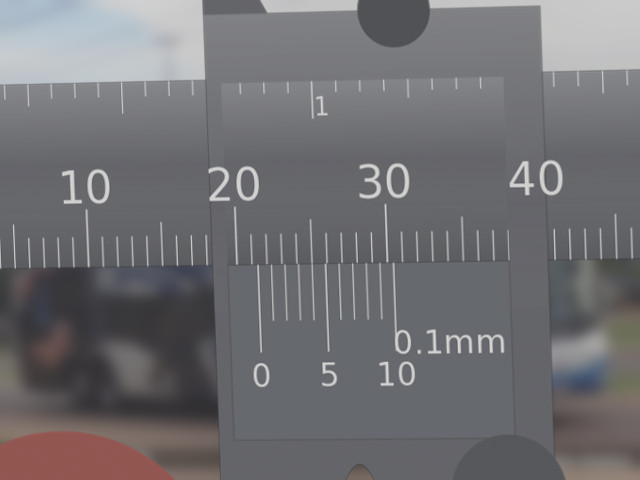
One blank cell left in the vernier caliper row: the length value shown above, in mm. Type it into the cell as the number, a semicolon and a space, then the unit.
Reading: 21.4; mm
